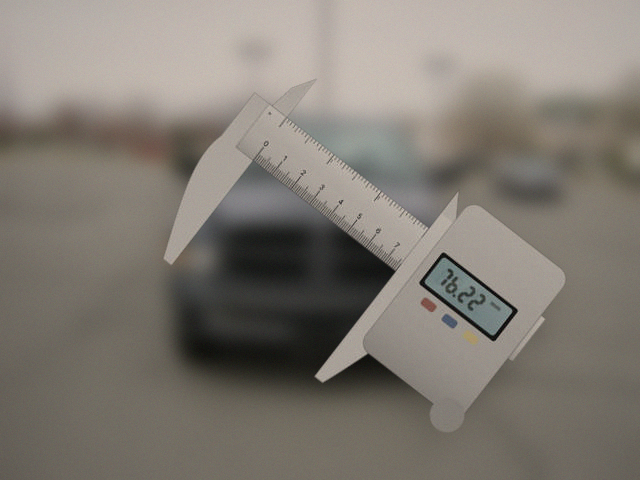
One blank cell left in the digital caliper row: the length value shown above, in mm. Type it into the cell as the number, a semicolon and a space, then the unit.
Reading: 76.22; mm
